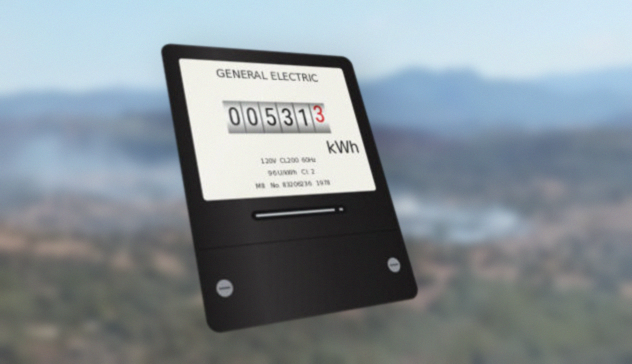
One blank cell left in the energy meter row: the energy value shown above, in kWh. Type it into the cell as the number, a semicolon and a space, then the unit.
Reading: 531.3; kWh
